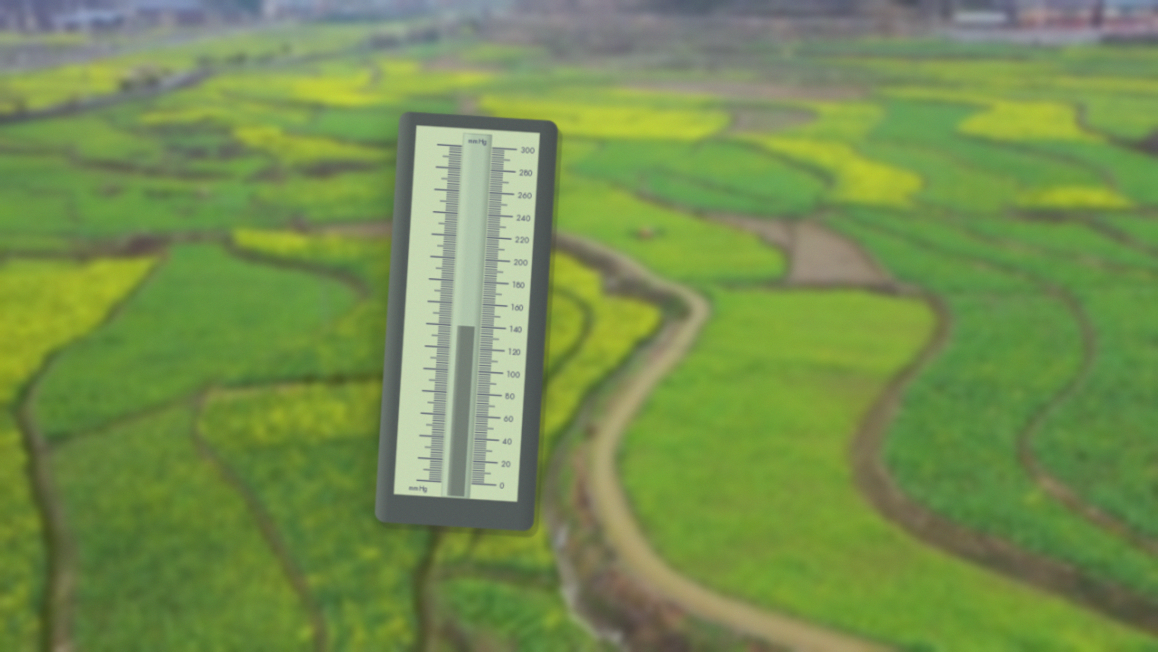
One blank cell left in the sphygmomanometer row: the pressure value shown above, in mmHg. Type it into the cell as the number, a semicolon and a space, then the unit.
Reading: 140; mmHg
